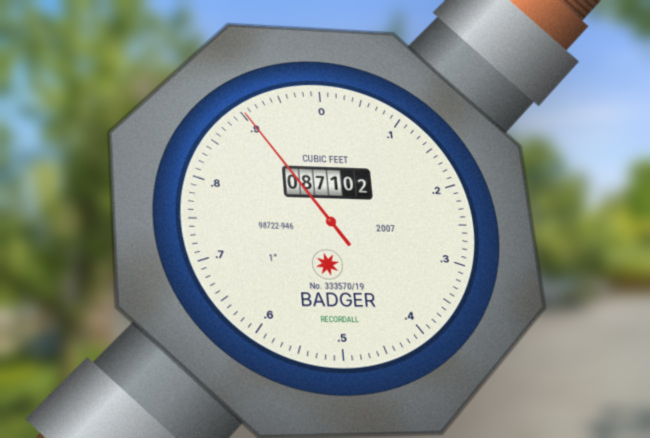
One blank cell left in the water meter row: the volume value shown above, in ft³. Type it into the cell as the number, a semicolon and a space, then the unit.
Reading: 87101.90; ft³
